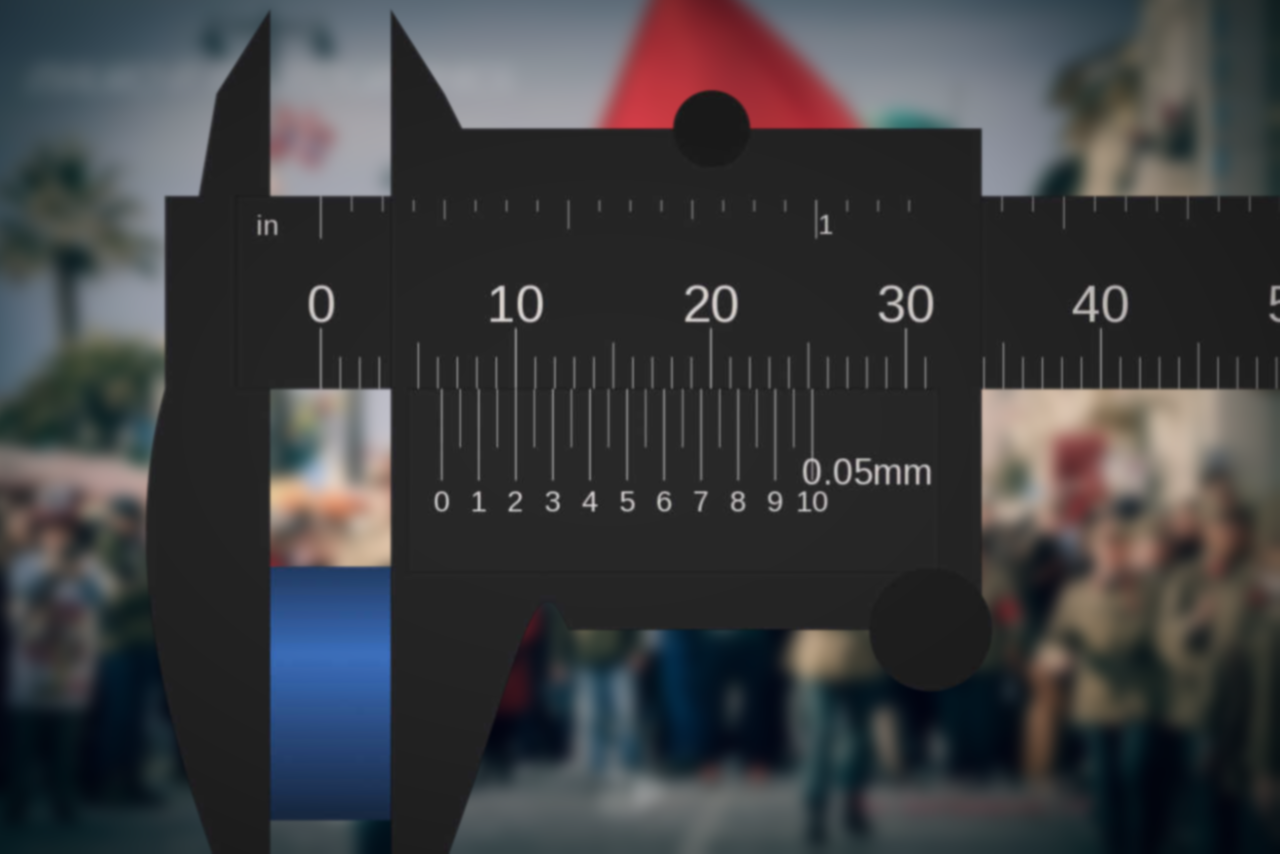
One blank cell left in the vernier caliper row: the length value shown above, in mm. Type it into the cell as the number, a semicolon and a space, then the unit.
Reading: 6.2; mm
